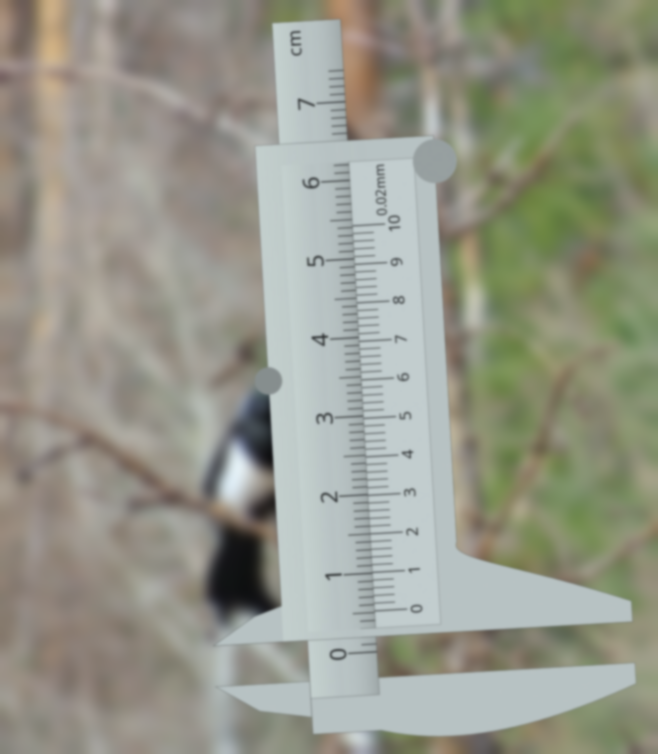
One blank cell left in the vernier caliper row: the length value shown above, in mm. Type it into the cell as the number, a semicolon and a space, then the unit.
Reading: 5.2; mm
